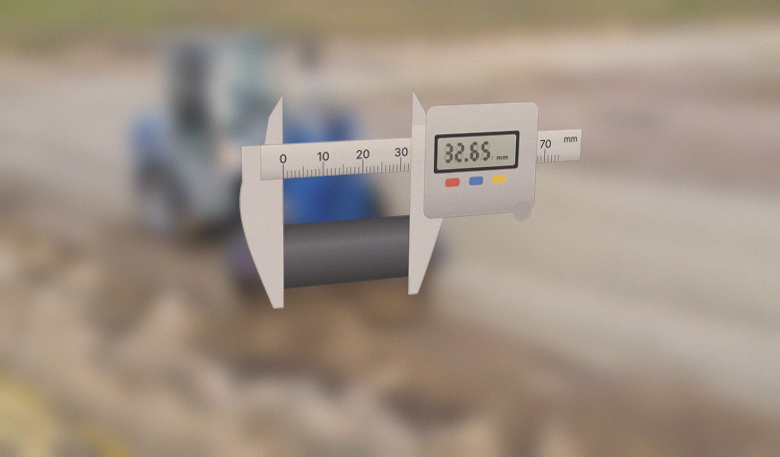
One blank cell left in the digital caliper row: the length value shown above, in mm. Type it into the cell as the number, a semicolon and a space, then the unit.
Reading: 32.65; mm
